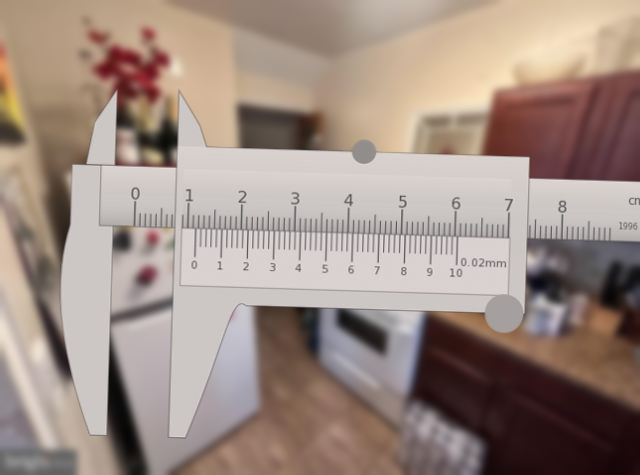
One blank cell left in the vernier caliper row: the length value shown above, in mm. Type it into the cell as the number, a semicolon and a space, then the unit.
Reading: 11.5; mm
